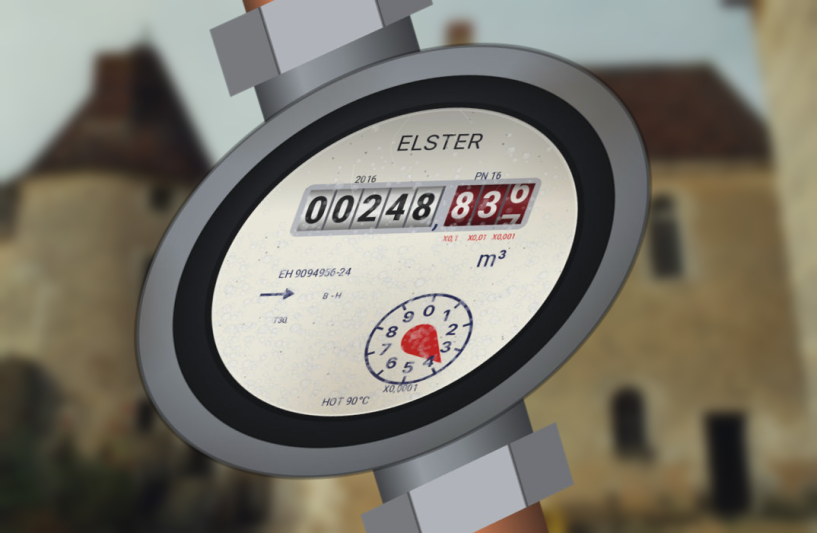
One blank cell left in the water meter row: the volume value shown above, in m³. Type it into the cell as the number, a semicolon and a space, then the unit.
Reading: 248.8363; m³
